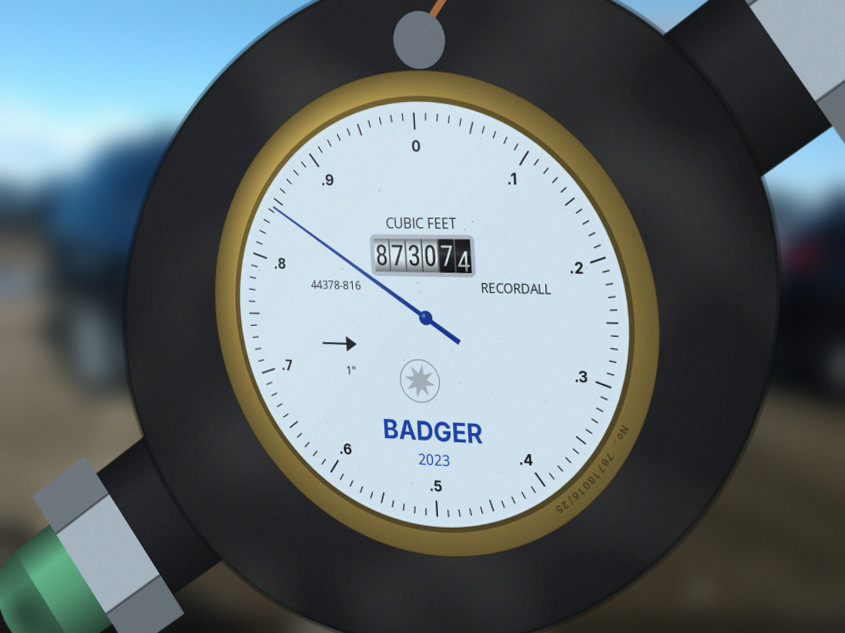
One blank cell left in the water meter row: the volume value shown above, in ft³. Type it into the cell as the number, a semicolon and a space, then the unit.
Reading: 873073.84; ft³
